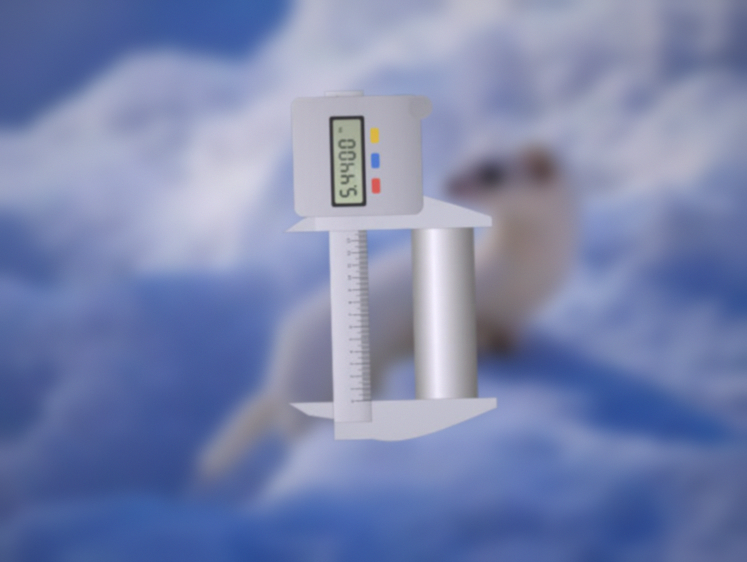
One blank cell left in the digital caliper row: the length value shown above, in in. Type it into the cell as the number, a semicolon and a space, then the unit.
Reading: 5.4400; in
